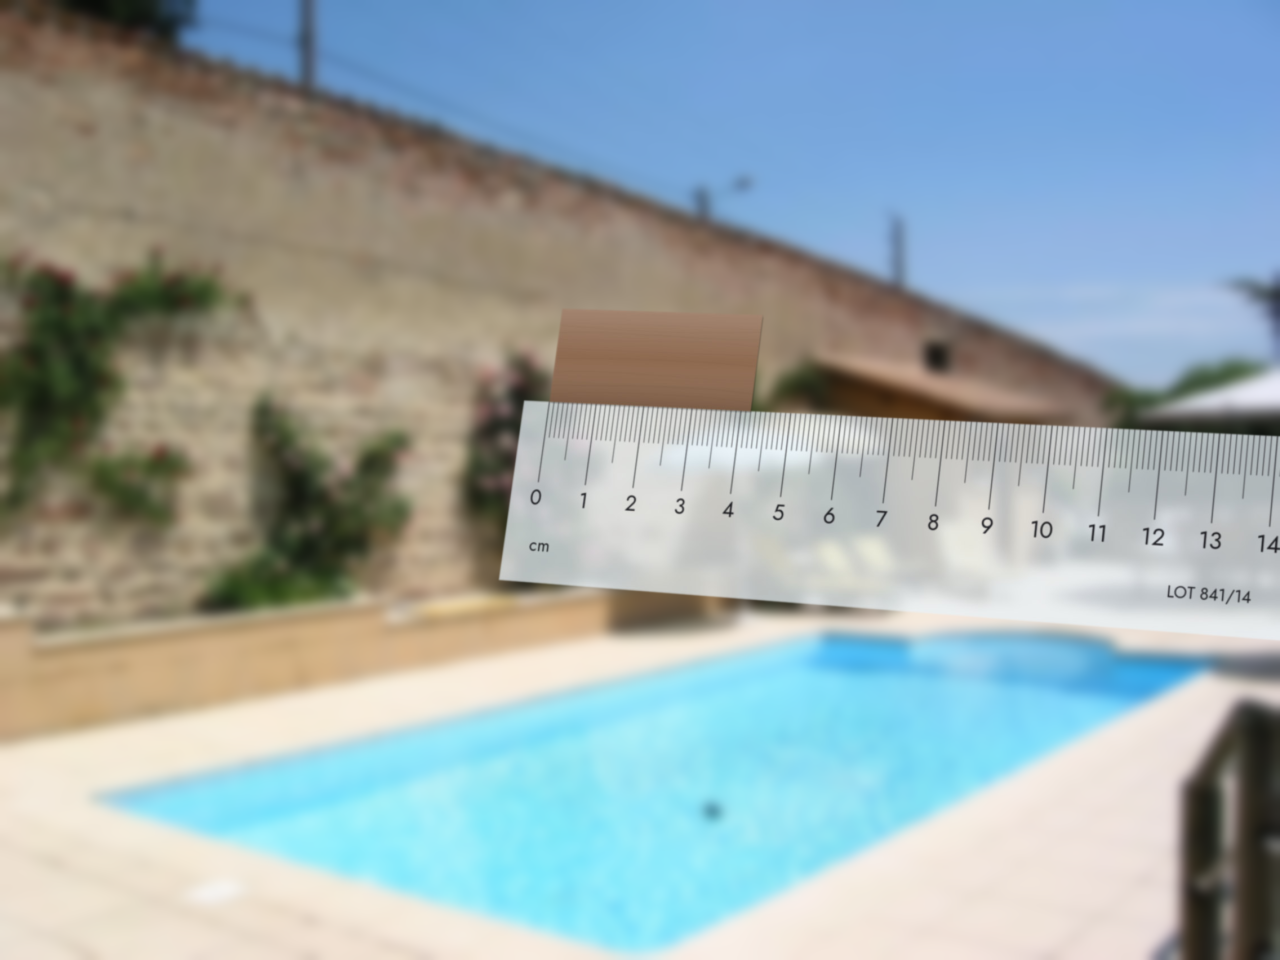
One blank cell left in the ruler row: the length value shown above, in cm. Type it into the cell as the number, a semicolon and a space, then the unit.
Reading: 4.2; cm
